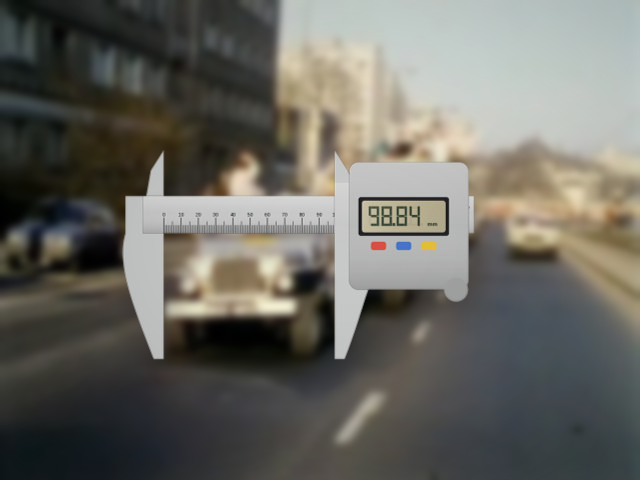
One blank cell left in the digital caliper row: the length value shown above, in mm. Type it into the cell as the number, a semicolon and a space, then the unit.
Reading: 98.84; mm
